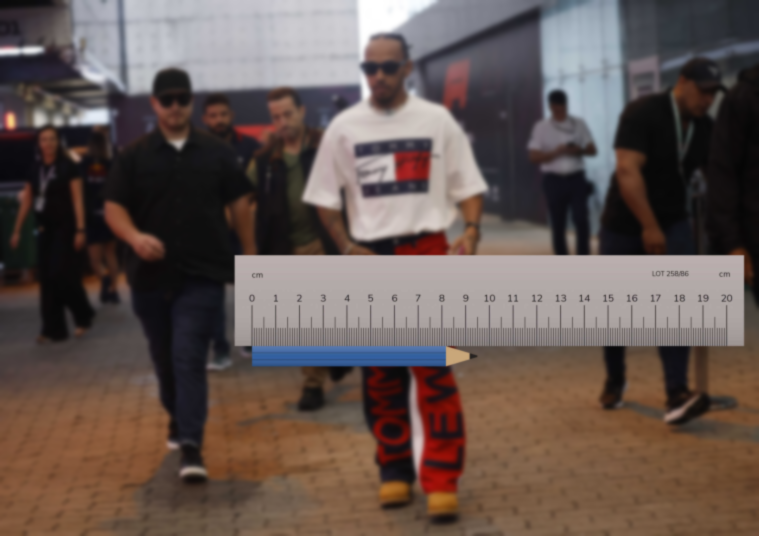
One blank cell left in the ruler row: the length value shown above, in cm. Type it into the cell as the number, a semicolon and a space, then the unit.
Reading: 9.5; cm
